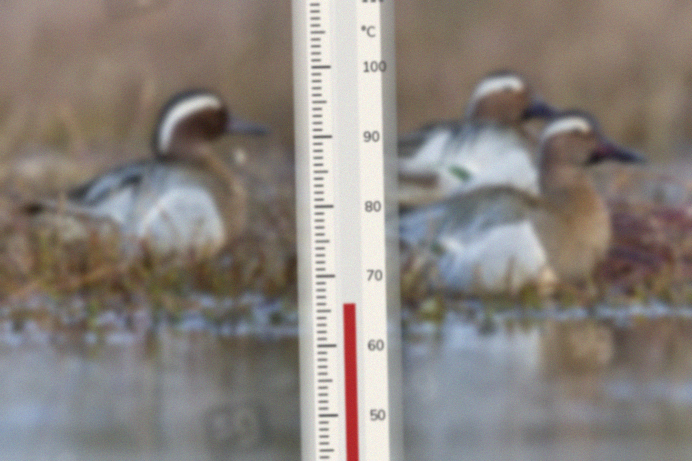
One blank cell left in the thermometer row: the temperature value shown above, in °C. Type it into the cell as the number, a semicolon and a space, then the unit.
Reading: 66; °C
